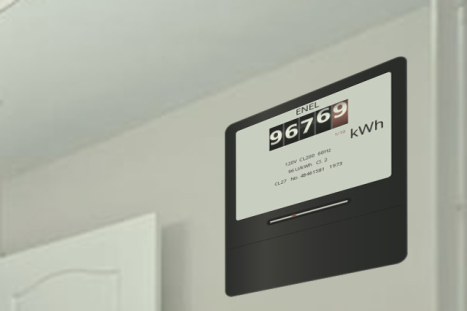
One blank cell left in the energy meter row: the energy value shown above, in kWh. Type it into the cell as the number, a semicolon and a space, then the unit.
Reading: 9676.9; kWh
